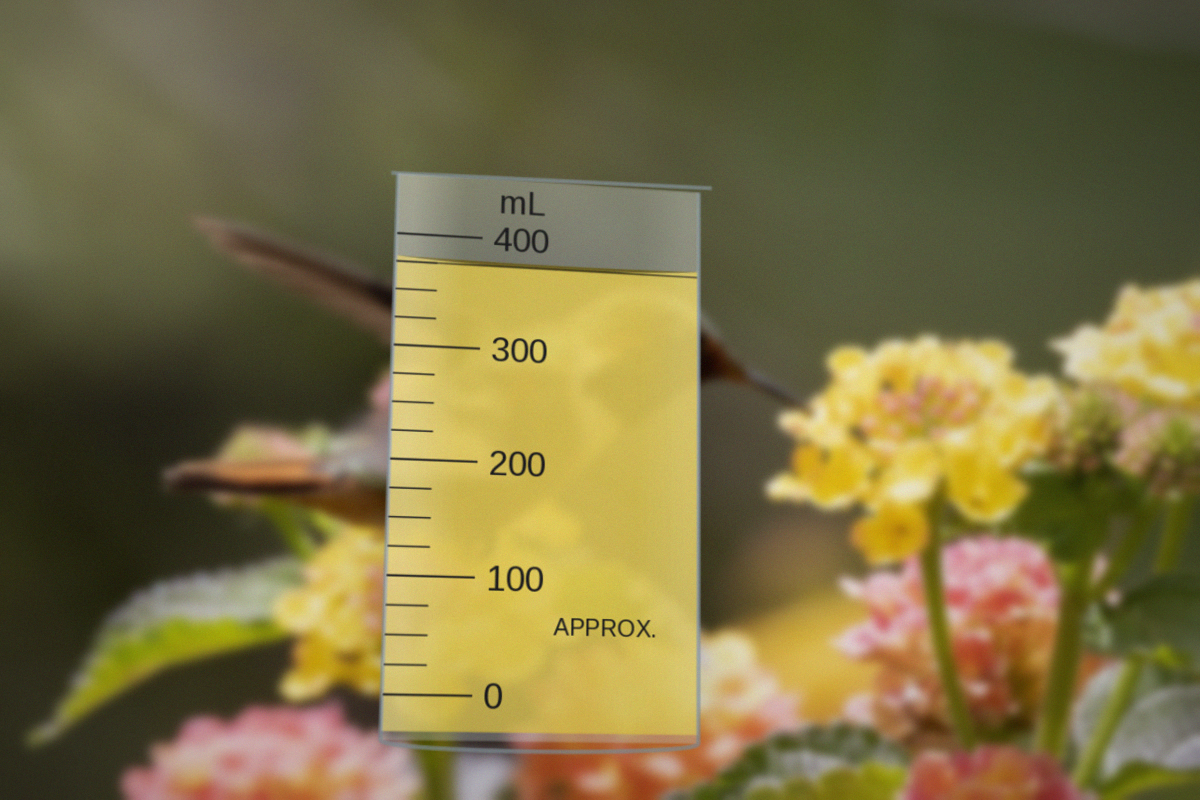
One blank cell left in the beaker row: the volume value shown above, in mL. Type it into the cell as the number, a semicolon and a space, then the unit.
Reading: 375; mL
